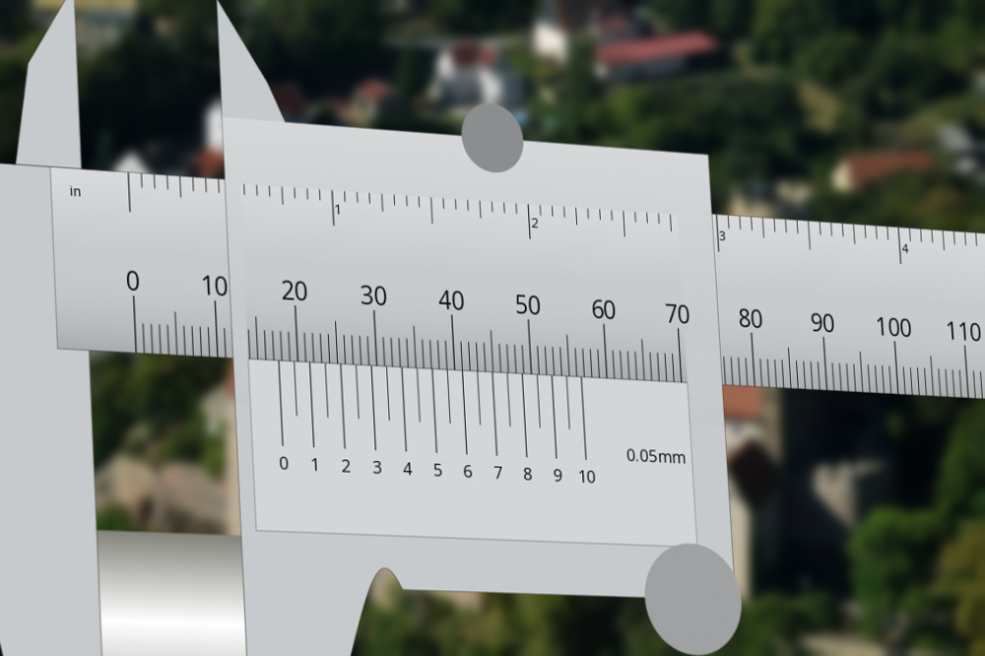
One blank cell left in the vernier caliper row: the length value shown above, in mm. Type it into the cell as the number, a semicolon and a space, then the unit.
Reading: 17.6; mm
